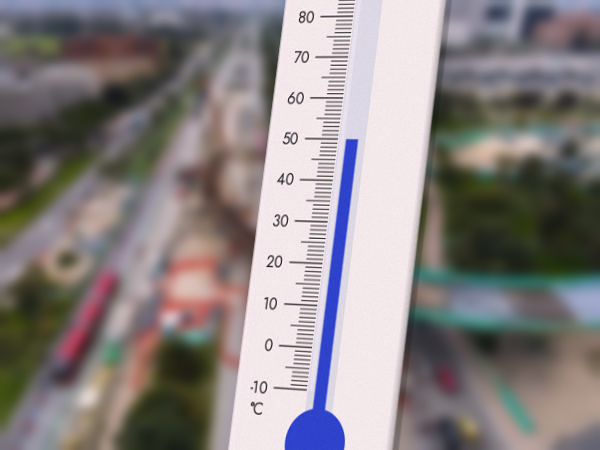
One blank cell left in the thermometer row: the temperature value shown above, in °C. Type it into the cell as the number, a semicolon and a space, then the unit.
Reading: 50; °C
